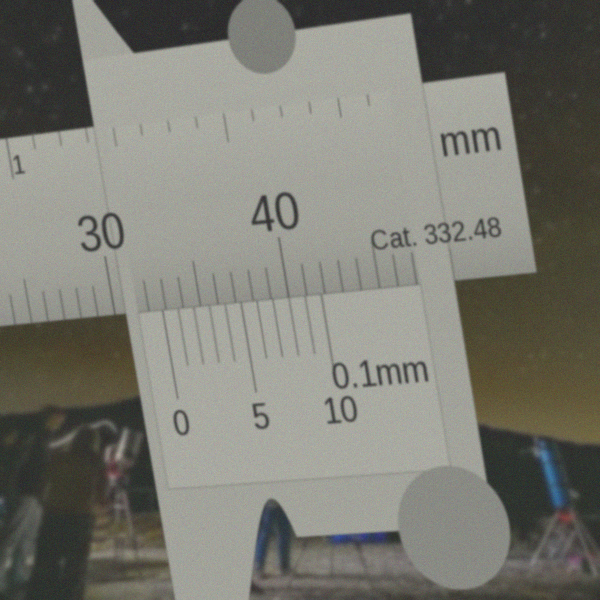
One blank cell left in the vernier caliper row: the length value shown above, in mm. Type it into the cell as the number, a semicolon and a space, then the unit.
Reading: 32.8; mm
